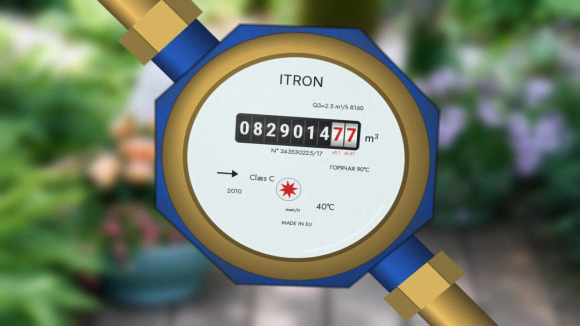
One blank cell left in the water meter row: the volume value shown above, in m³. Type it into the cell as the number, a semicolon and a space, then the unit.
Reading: 829014.77; m³
